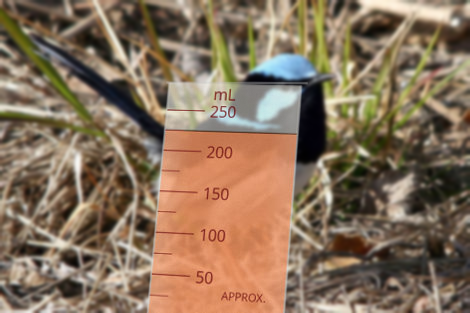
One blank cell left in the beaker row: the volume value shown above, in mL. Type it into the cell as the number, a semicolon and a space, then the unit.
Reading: 225; mL
